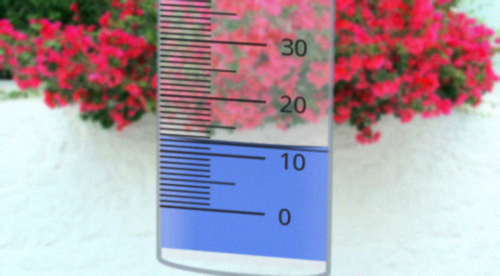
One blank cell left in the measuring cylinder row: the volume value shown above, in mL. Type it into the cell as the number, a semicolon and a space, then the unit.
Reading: 12; mL
